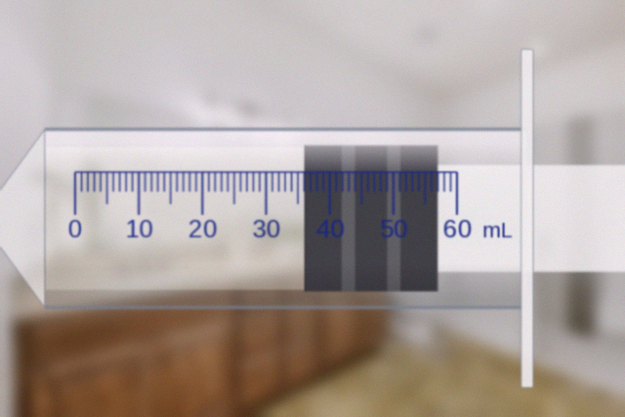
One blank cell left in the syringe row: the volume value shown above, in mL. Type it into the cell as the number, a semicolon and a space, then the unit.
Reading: 36; mL
